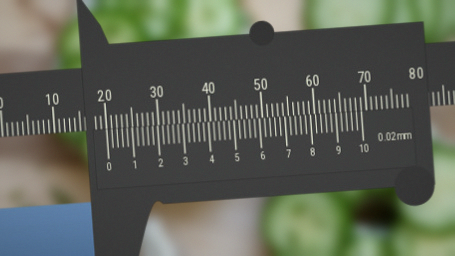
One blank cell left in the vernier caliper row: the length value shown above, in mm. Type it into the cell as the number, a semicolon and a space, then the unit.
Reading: 20.0; mm
